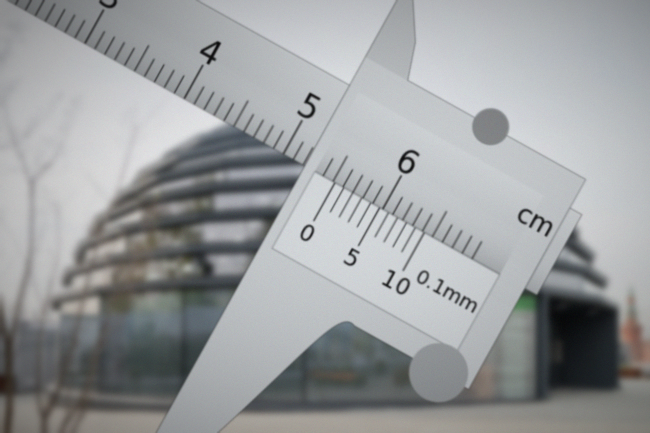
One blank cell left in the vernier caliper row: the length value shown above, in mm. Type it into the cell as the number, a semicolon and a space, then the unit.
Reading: 55.2; mm
